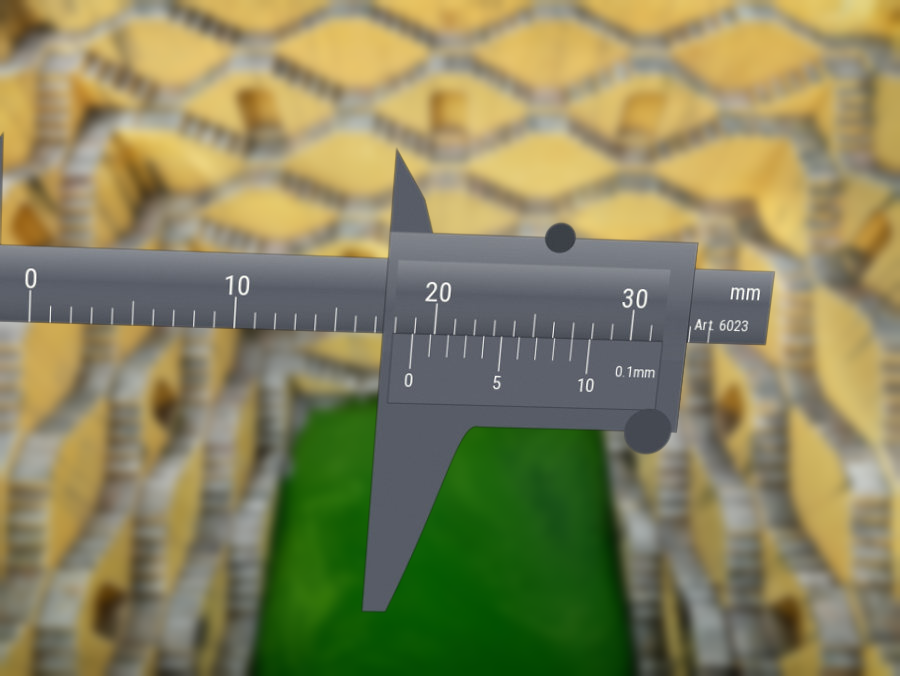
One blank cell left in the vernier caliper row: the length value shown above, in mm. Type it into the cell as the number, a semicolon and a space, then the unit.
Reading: 18.9; mm
